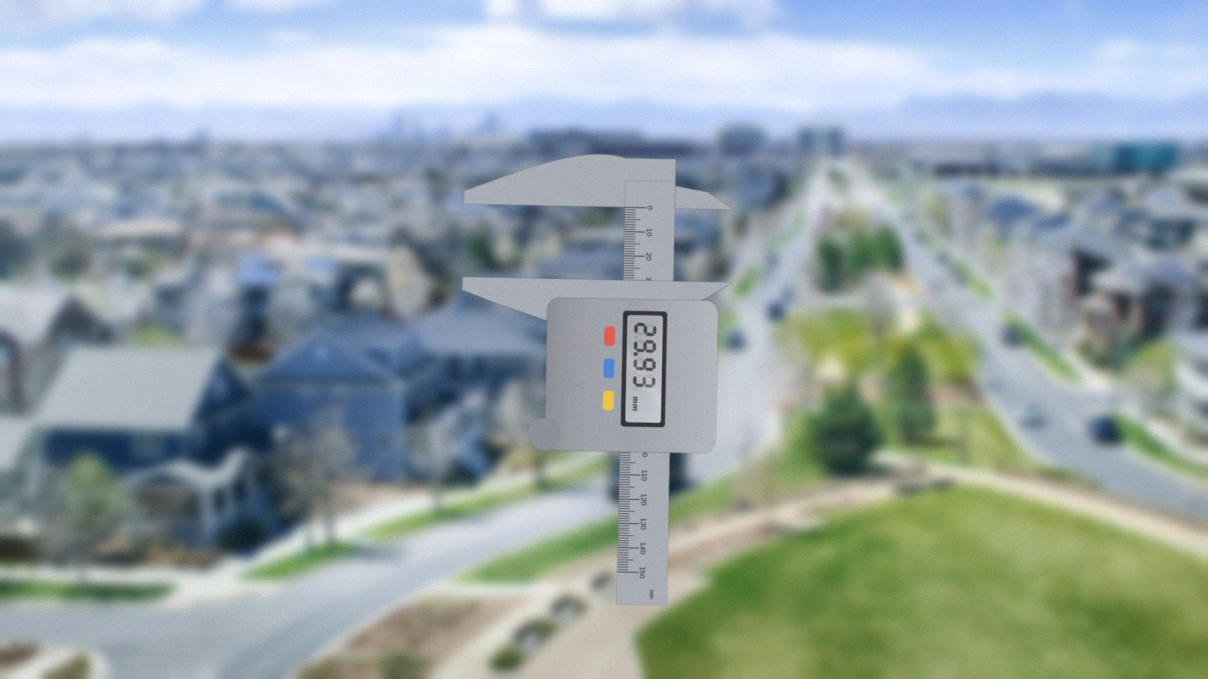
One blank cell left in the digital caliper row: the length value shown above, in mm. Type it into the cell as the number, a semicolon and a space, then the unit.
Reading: 29.93; mm
